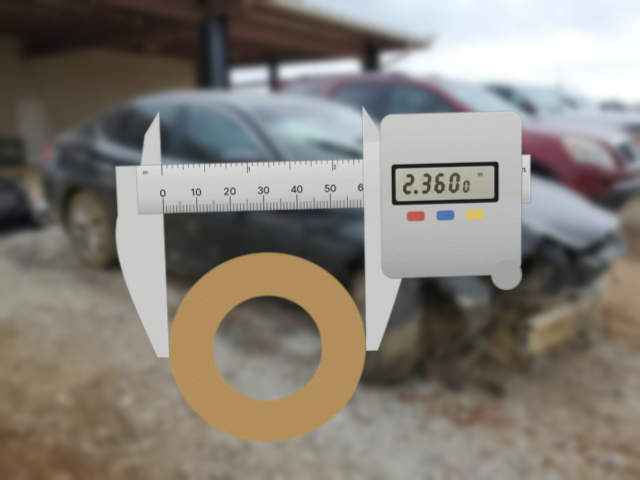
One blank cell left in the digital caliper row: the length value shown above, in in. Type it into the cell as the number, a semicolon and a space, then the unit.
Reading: 2.3600; in
